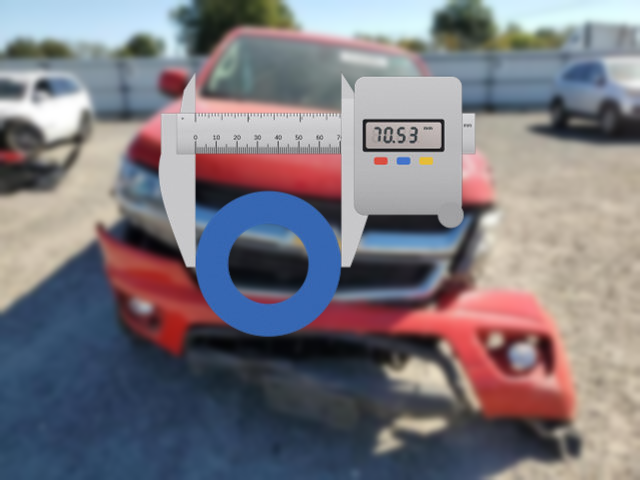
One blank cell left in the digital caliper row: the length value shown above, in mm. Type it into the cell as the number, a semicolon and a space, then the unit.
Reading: 70.53; mm
